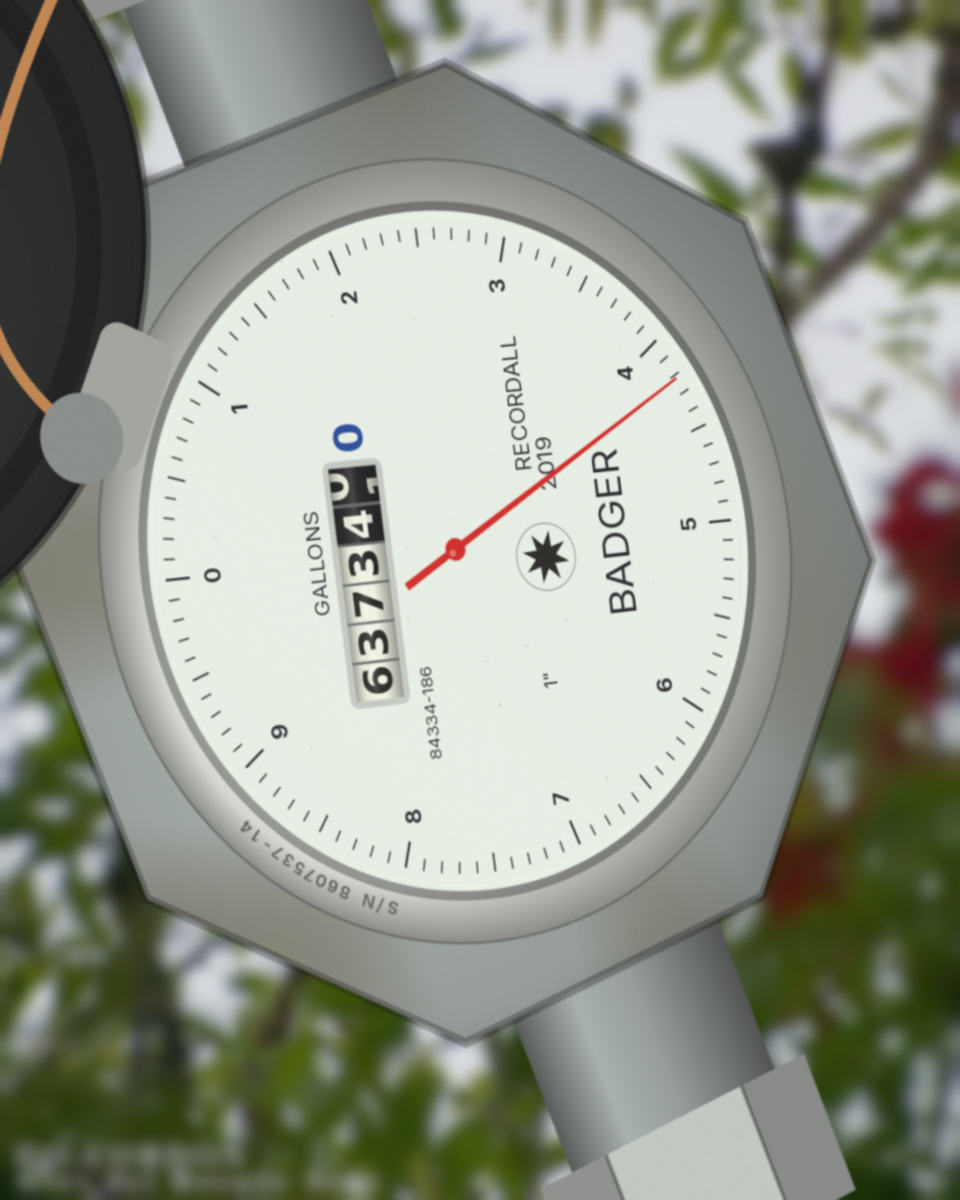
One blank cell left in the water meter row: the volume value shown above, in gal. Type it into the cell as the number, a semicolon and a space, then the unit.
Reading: 6373404.2; gal
